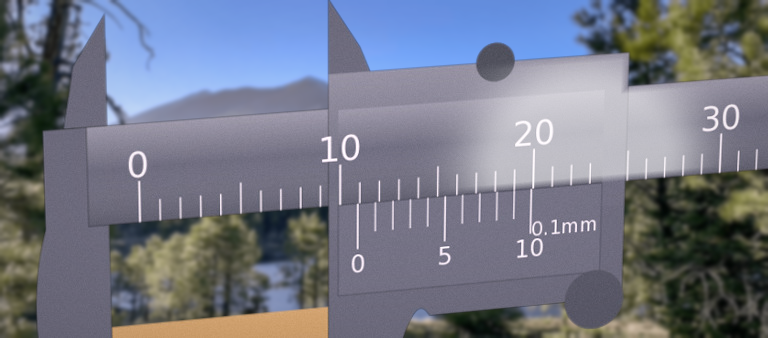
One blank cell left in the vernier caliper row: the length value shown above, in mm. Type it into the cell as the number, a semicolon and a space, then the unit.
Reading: 10.9; mm
